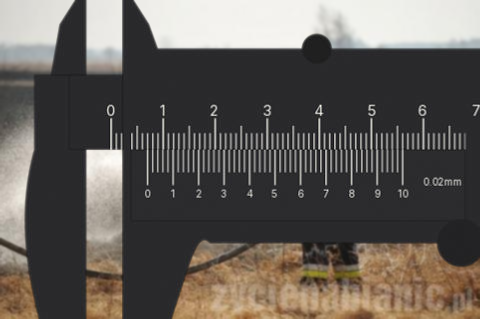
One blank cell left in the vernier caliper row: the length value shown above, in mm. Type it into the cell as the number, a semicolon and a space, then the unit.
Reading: 7.0; mm
